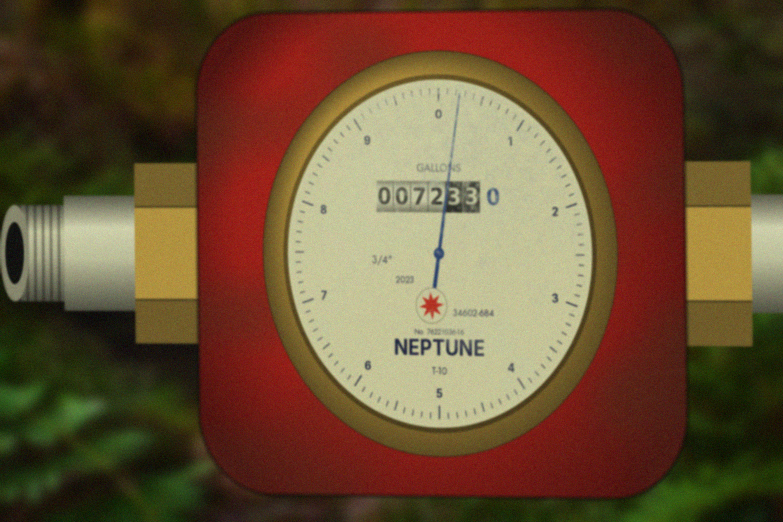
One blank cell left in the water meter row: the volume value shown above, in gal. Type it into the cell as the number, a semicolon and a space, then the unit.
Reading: 72330.2; gal
